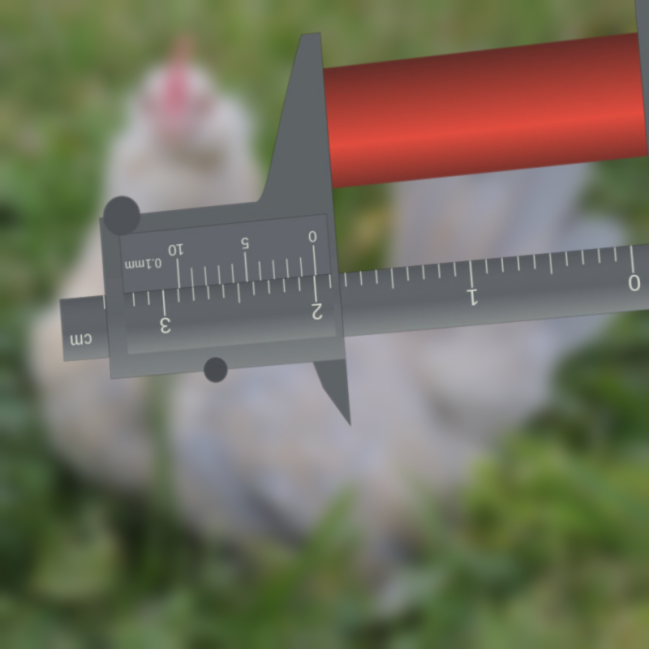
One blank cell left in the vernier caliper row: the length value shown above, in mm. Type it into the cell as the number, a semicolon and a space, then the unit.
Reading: 19.9; mm
